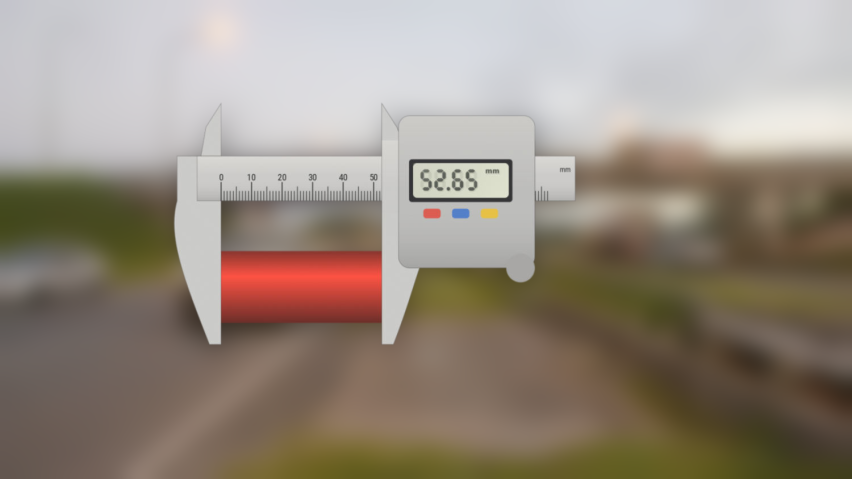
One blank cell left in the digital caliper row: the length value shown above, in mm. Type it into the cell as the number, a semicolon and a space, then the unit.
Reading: 52.65; mm
